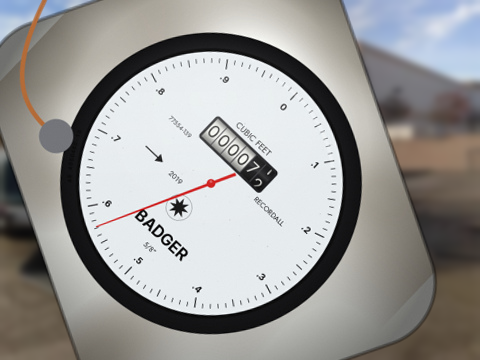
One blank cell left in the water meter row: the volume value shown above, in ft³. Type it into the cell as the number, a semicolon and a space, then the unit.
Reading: 71.57; ft³
